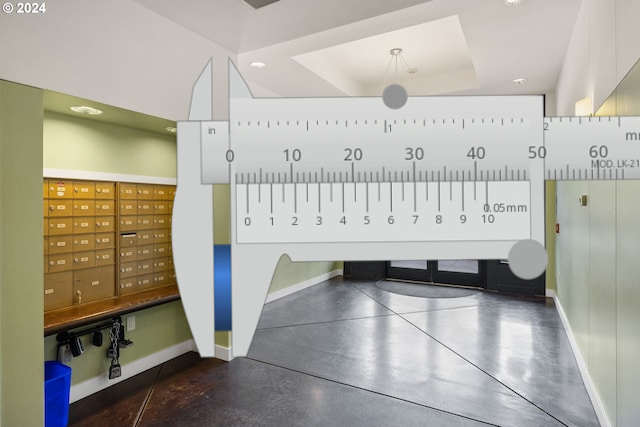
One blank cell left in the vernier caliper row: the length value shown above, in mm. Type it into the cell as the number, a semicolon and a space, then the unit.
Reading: 2.8; mm
